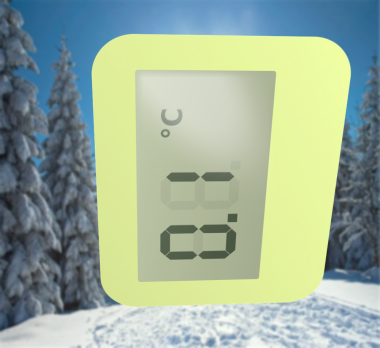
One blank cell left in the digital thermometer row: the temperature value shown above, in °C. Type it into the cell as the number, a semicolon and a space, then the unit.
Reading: 0.1; °C
